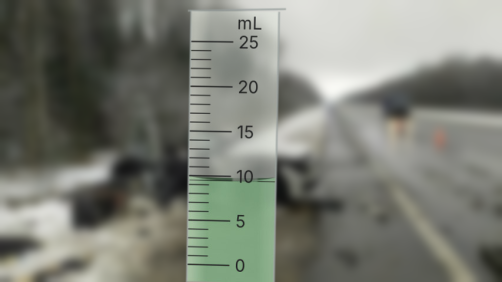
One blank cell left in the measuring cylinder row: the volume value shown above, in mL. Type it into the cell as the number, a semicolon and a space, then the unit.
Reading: 9.5; mL
